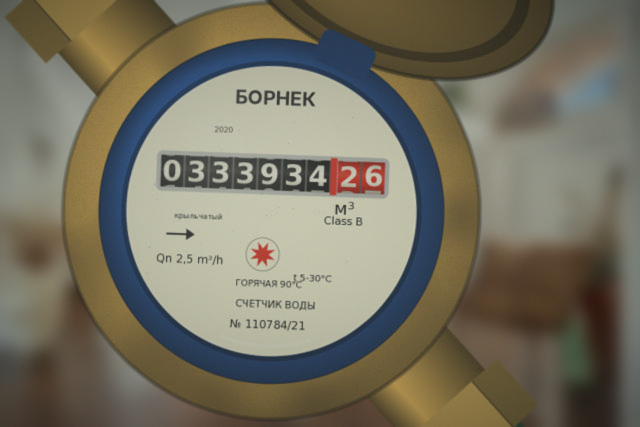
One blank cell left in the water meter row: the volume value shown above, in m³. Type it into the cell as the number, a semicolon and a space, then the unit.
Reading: 333934.26; m³
